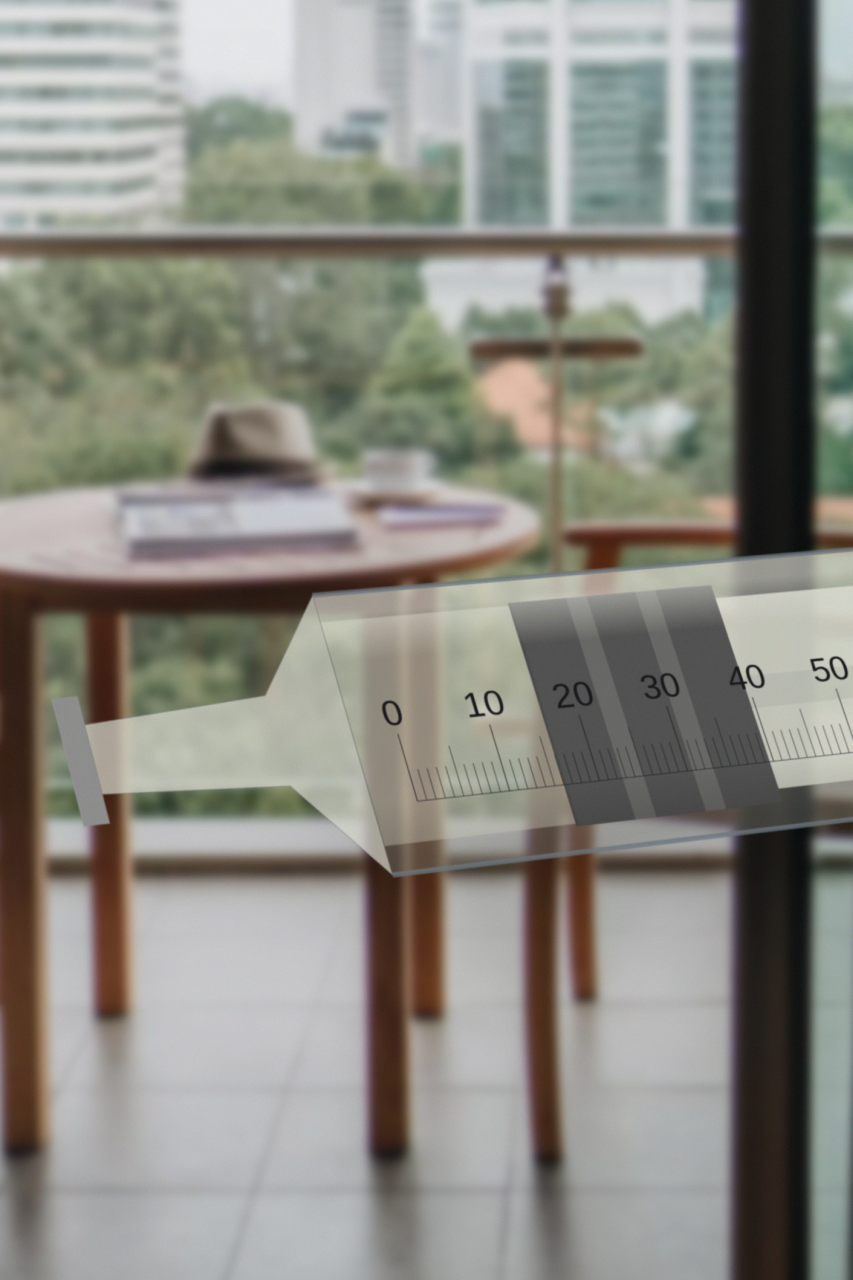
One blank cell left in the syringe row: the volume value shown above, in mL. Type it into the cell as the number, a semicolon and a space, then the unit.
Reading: 16; mL
